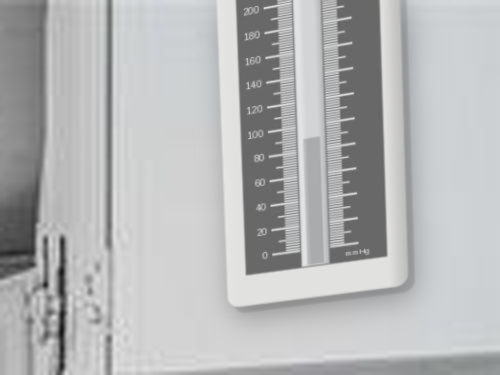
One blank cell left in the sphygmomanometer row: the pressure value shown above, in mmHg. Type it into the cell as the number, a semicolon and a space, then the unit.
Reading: 90; mmHg
